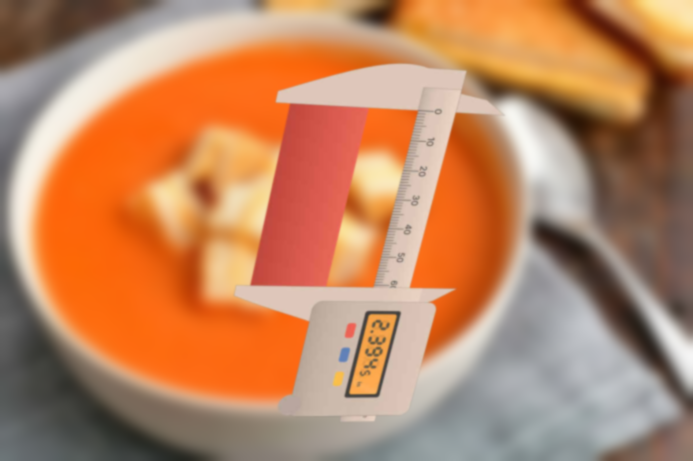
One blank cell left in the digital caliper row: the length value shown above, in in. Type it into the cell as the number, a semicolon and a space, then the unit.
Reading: 2.3945; in
